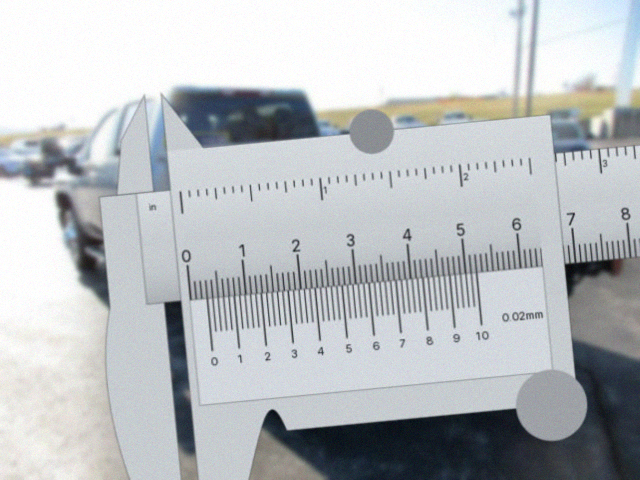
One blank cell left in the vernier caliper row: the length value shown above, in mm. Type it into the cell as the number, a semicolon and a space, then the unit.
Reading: 3.0; mm
